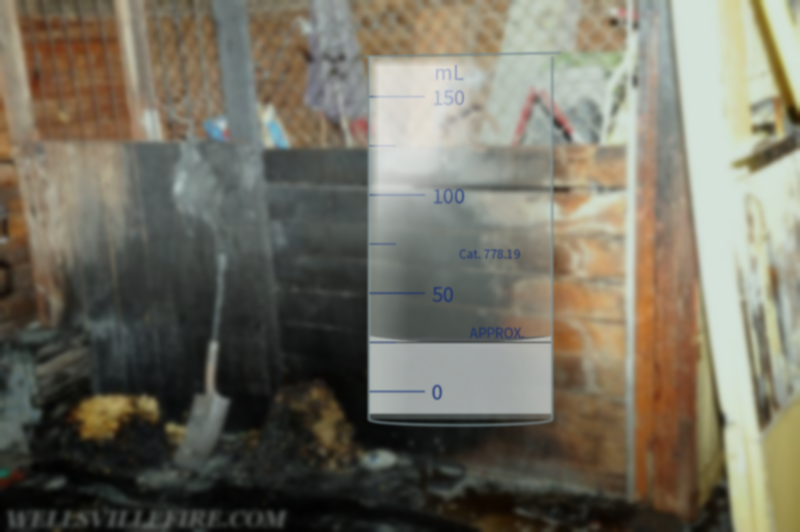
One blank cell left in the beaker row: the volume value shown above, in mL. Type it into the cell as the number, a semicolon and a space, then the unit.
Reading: 25; mL
